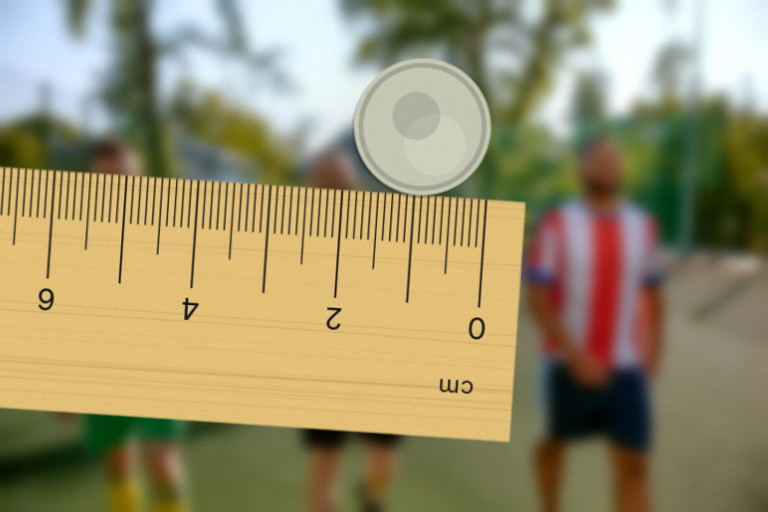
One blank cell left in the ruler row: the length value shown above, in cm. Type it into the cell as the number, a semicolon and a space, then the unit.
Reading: 1.9; cm
